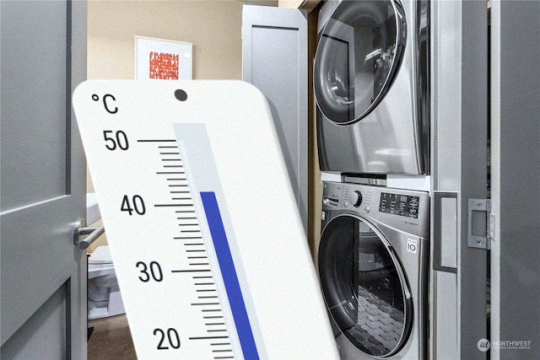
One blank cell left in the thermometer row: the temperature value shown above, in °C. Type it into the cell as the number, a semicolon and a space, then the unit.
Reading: 42; °C
